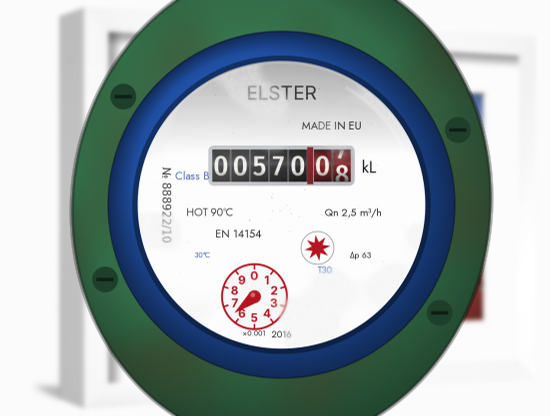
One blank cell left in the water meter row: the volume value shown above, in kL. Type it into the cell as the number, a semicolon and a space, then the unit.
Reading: 570.076; kL
